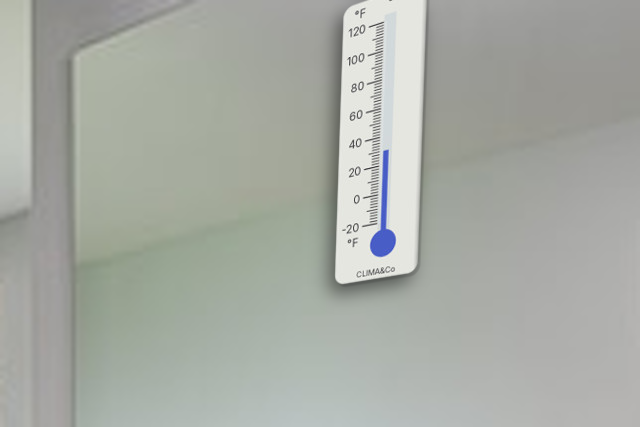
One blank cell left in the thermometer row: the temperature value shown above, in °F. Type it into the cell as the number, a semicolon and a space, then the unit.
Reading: 30; °F
